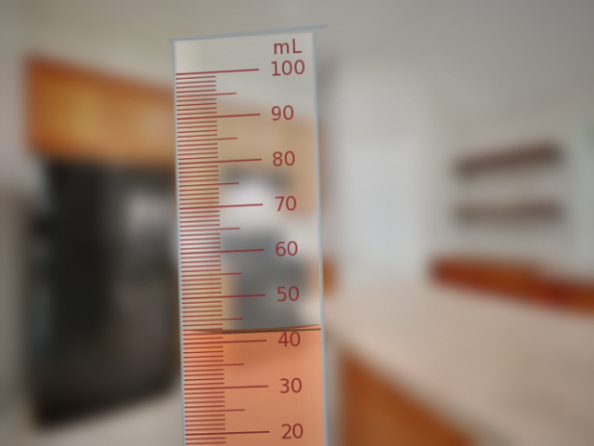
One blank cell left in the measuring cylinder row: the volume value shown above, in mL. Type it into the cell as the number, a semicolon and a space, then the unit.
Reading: 42; mL
